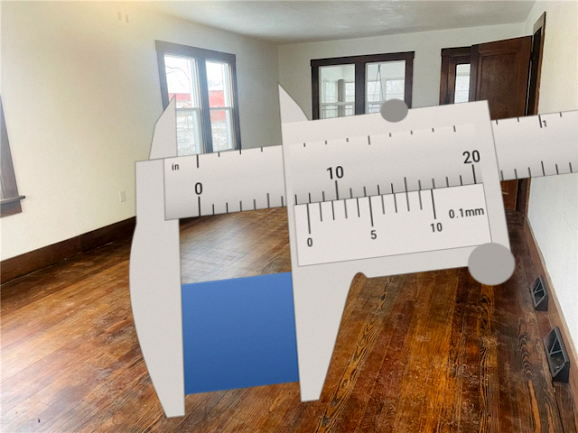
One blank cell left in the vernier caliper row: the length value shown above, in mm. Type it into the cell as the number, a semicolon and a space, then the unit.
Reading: 7.8; mm
